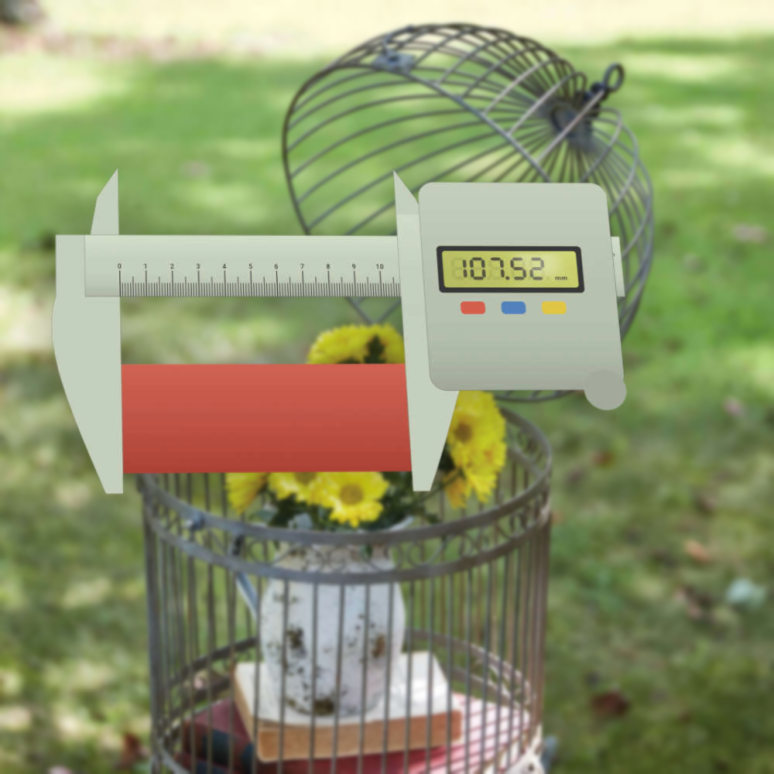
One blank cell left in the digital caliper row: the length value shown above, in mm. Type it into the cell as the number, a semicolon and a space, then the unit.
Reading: 107.52; mm
